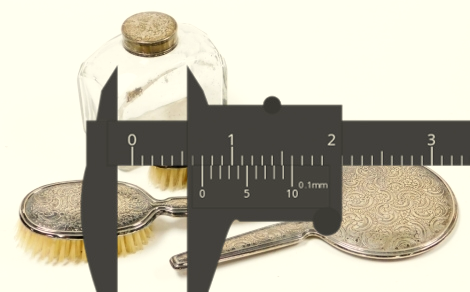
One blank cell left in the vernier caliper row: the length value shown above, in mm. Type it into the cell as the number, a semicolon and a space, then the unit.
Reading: 7.0; mm
